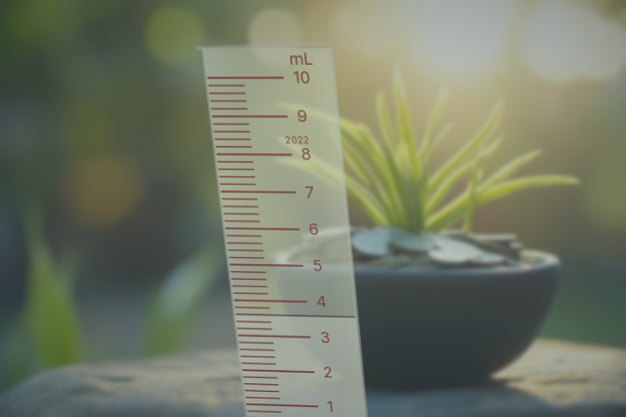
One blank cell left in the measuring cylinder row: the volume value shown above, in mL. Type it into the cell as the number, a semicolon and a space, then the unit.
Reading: 3.6; mL
